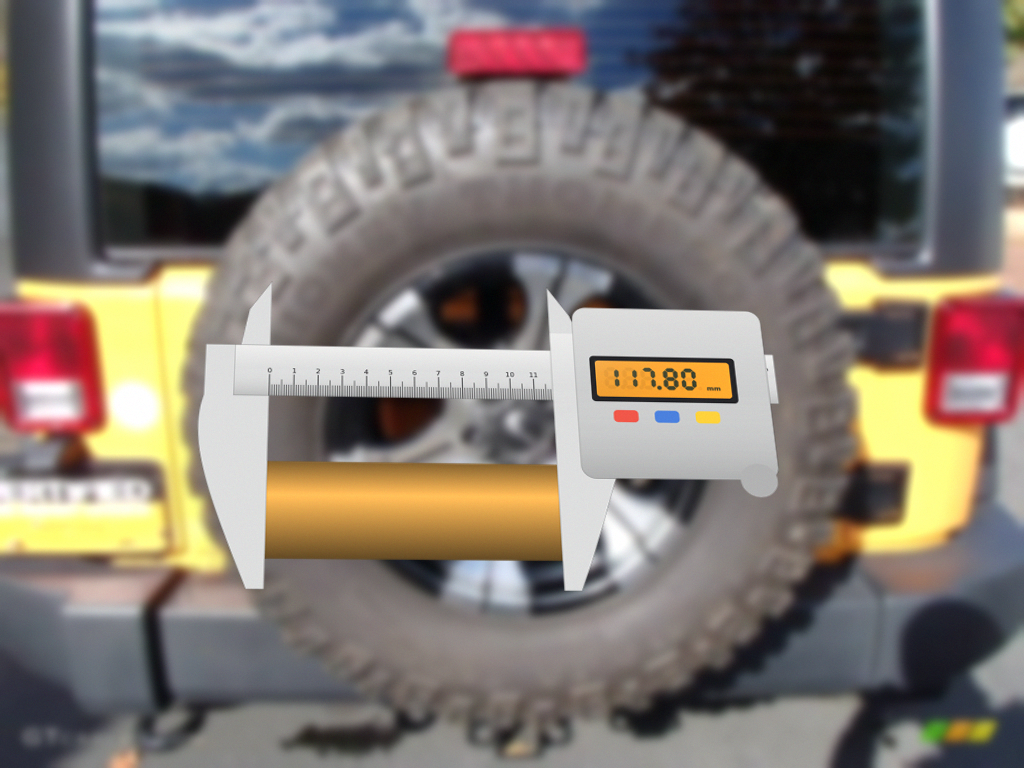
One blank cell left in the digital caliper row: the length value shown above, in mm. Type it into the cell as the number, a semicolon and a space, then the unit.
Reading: 117.80; mm
